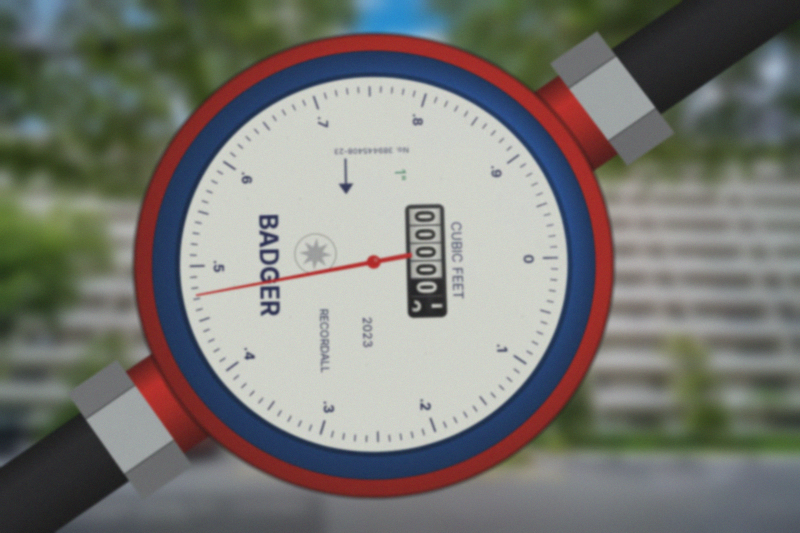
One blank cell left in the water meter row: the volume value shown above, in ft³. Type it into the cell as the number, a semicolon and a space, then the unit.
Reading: 1.47; ft³
